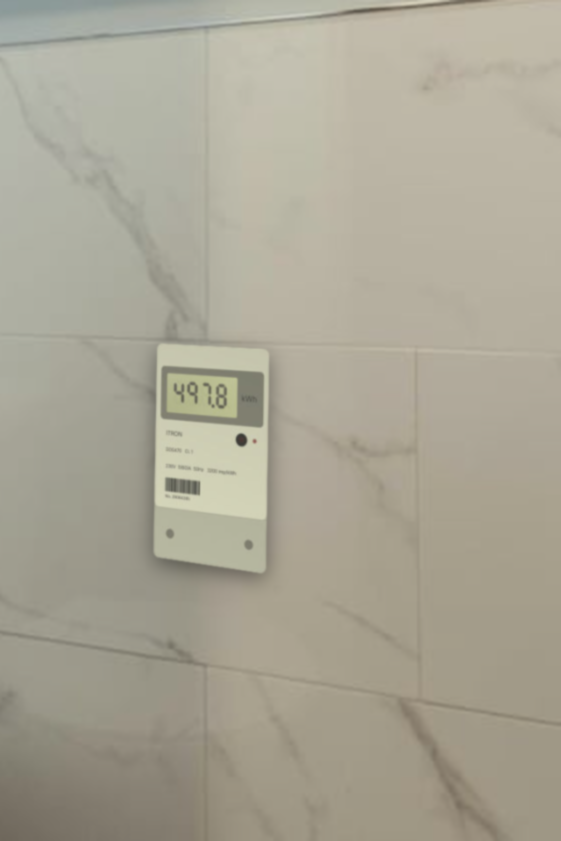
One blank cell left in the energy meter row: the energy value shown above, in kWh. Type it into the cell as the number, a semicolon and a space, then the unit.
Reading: 497.8; kWh
